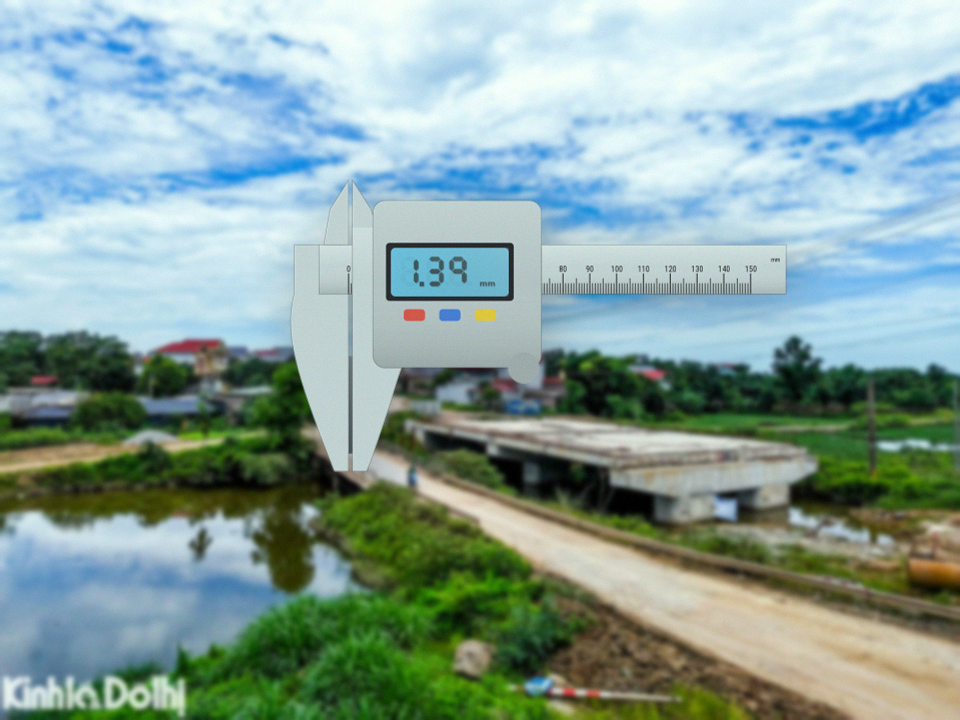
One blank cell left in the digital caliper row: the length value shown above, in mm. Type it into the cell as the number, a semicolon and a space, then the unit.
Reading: 1.39; mm
